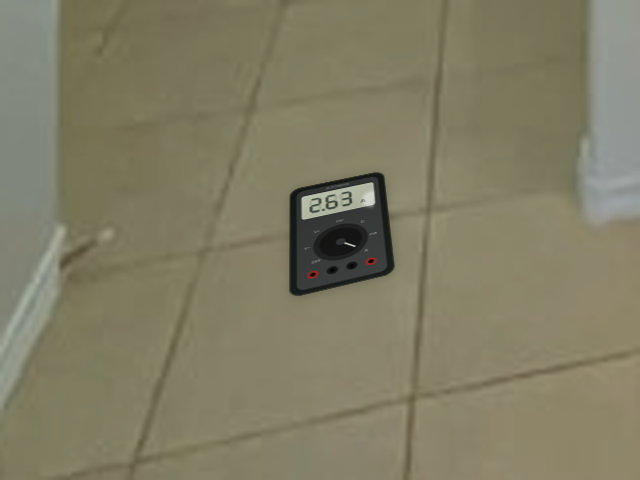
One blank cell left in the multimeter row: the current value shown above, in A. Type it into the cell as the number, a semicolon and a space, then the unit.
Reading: 2.63; A
